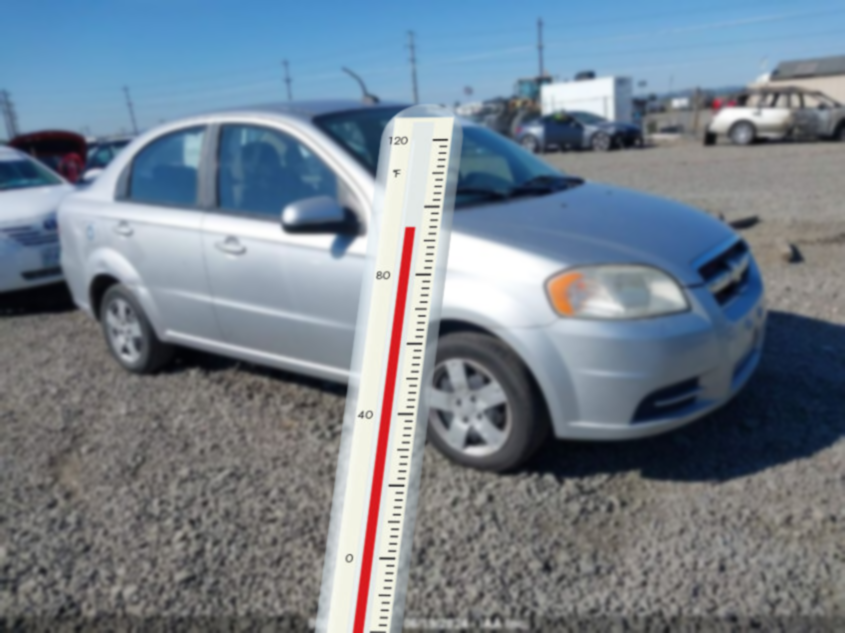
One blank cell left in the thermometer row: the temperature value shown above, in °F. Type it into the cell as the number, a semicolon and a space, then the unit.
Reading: 94; °F
